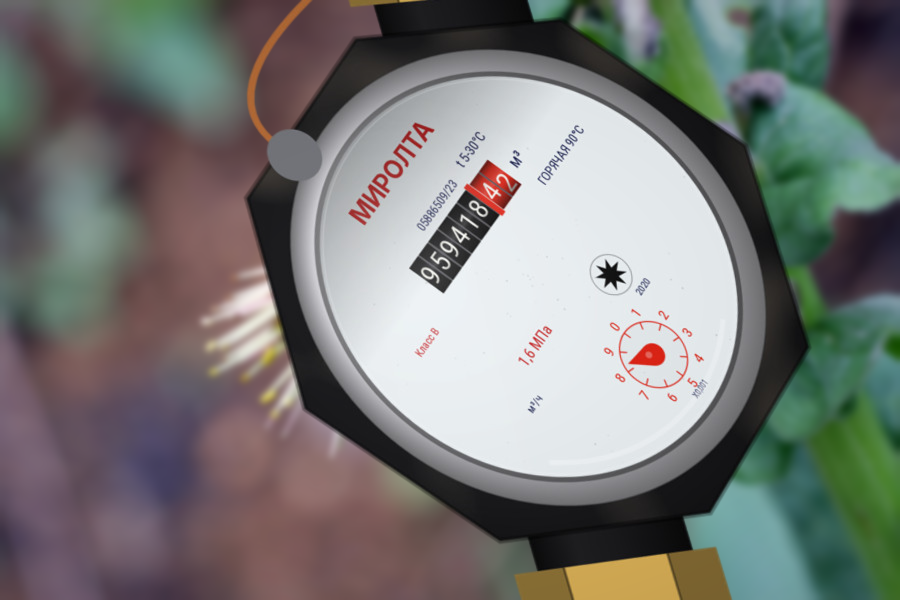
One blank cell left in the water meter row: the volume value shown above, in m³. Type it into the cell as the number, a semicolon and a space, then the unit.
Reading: 959418.418; m³
